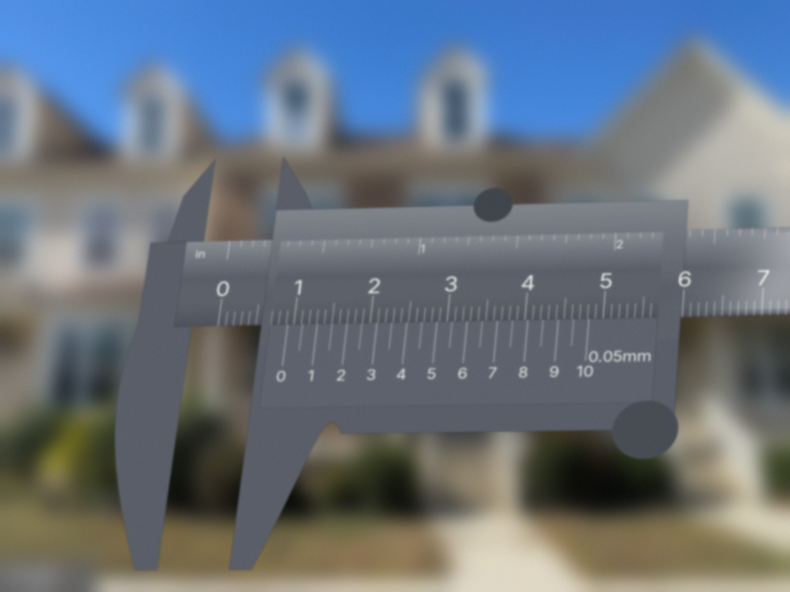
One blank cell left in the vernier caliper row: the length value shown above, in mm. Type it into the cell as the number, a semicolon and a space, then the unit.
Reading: 9.2; mm
